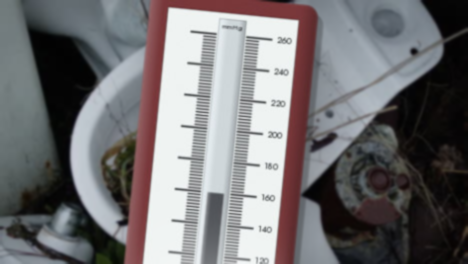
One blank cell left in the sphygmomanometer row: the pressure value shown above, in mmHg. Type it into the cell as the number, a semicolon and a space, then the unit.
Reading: 160; mmHg
